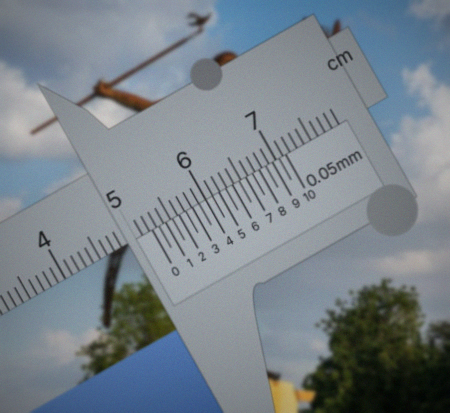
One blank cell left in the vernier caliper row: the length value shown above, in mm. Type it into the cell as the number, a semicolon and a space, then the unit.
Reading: 52.4; mm
